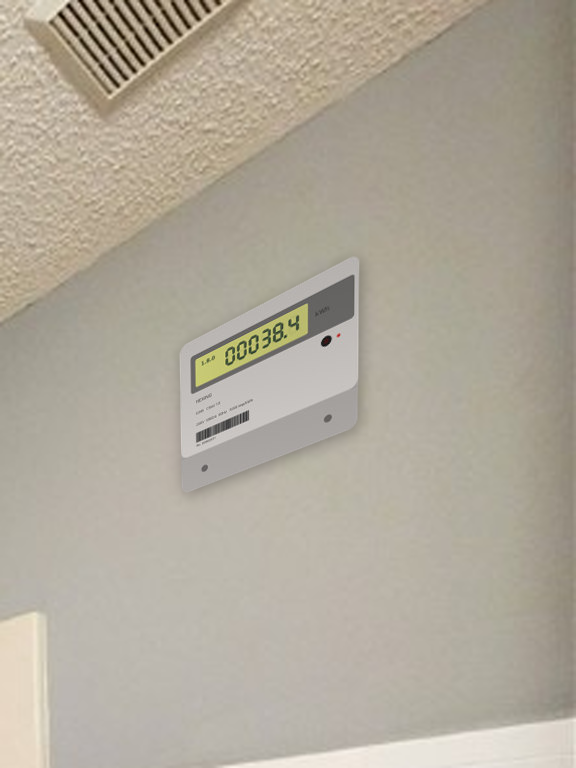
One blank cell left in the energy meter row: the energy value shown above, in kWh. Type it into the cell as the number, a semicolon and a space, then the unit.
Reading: 38.4; kWh
